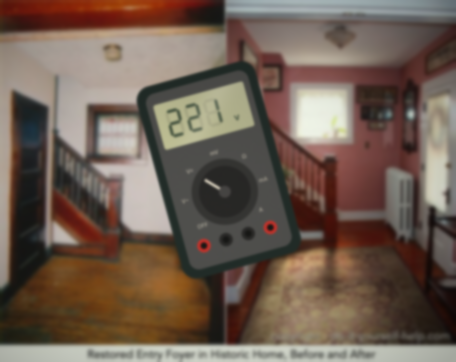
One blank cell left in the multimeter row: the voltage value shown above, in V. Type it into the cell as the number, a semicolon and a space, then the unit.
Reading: 221; V
